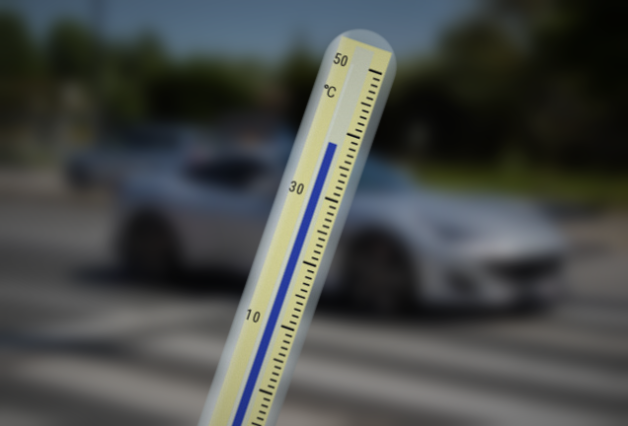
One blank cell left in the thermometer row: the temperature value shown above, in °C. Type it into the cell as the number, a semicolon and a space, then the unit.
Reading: 38; °C
